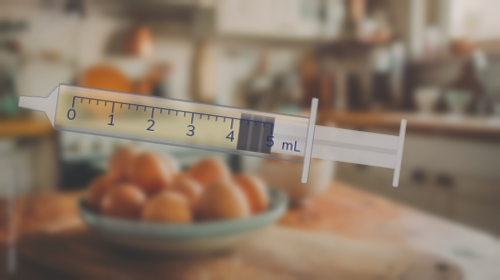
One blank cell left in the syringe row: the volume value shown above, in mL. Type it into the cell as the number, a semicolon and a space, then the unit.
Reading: 4.2; mL
